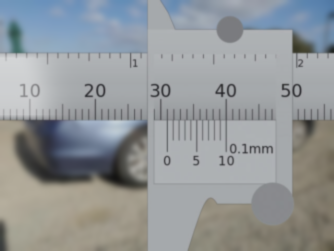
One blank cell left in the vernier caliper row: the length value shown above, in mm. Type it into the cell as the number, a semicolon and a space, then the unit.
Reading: 31.0; mm
